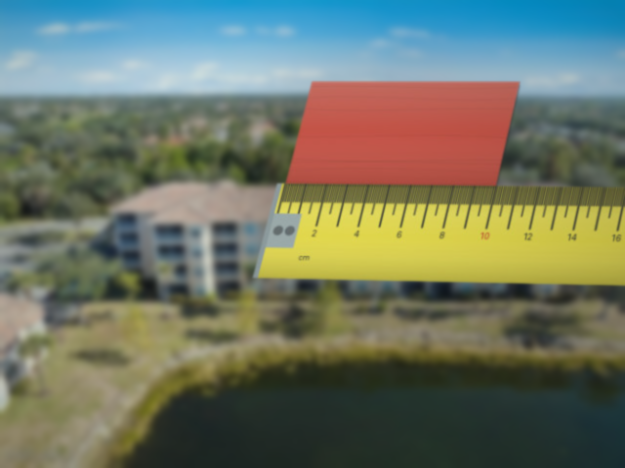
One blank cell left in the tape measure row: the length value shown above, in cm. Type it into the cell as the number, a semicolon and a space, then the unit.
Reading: 10; cm
